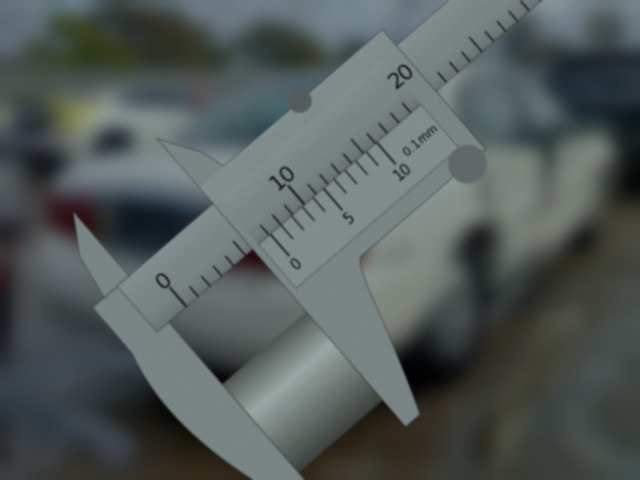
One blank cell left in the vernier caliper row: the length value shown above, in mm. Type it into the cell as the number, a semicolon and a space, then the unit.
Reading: 7.1; mm
